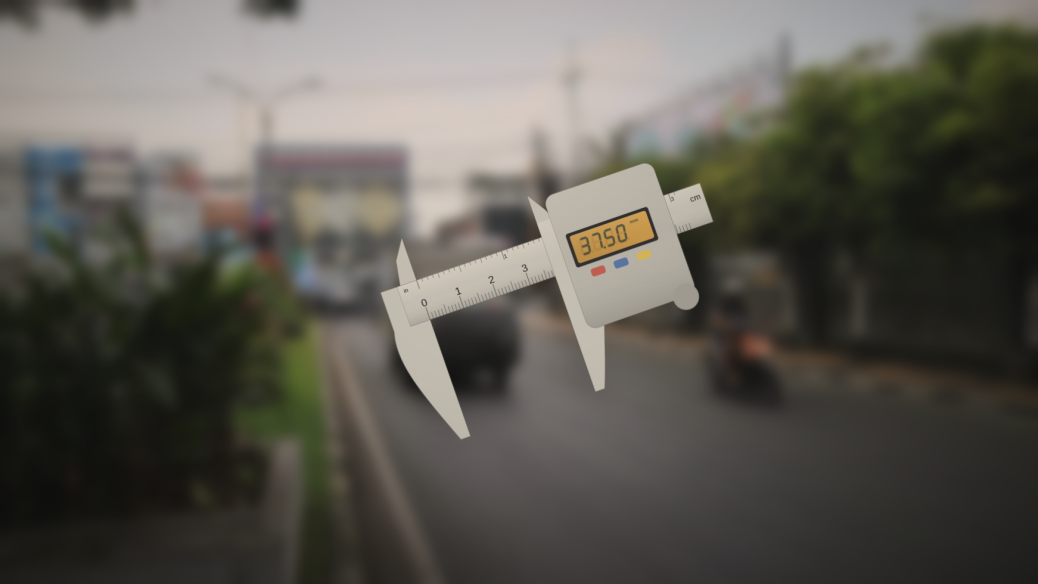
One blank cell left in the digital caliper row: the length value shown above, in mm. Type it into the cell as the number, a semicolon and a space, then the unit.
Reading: 37.50; mm
